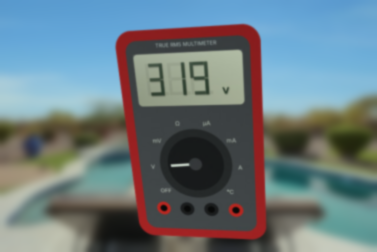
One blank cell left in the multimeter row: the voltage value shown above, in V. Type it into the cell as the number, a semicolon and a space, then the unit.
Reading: 319; V
